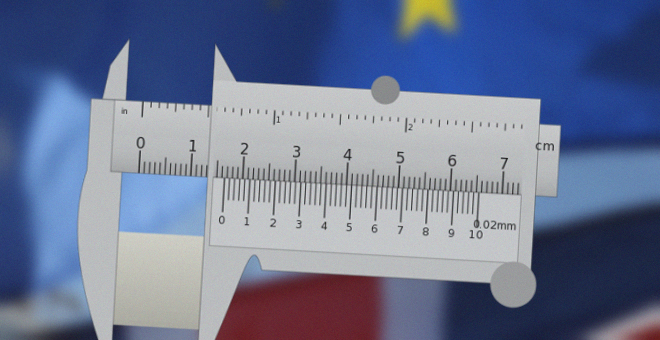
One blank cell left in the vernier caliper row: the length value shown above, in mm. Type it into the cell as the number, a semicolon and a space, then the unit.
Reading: 16.5; mm
